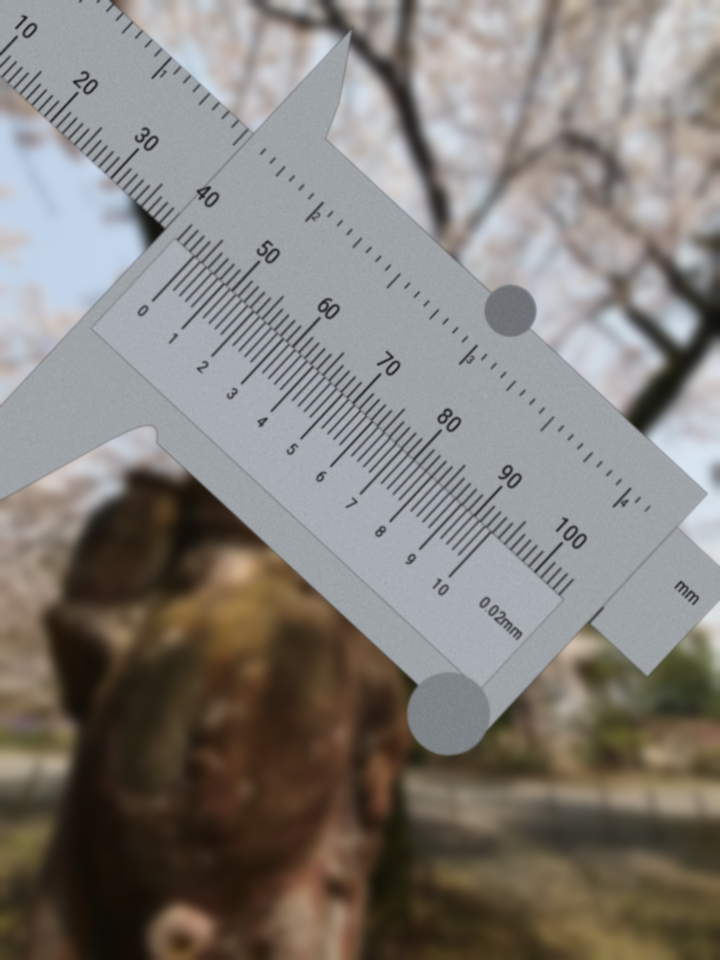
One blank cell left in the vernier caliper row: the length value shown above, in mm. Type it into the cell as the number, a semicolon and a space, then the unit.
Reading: 43.8; mm
